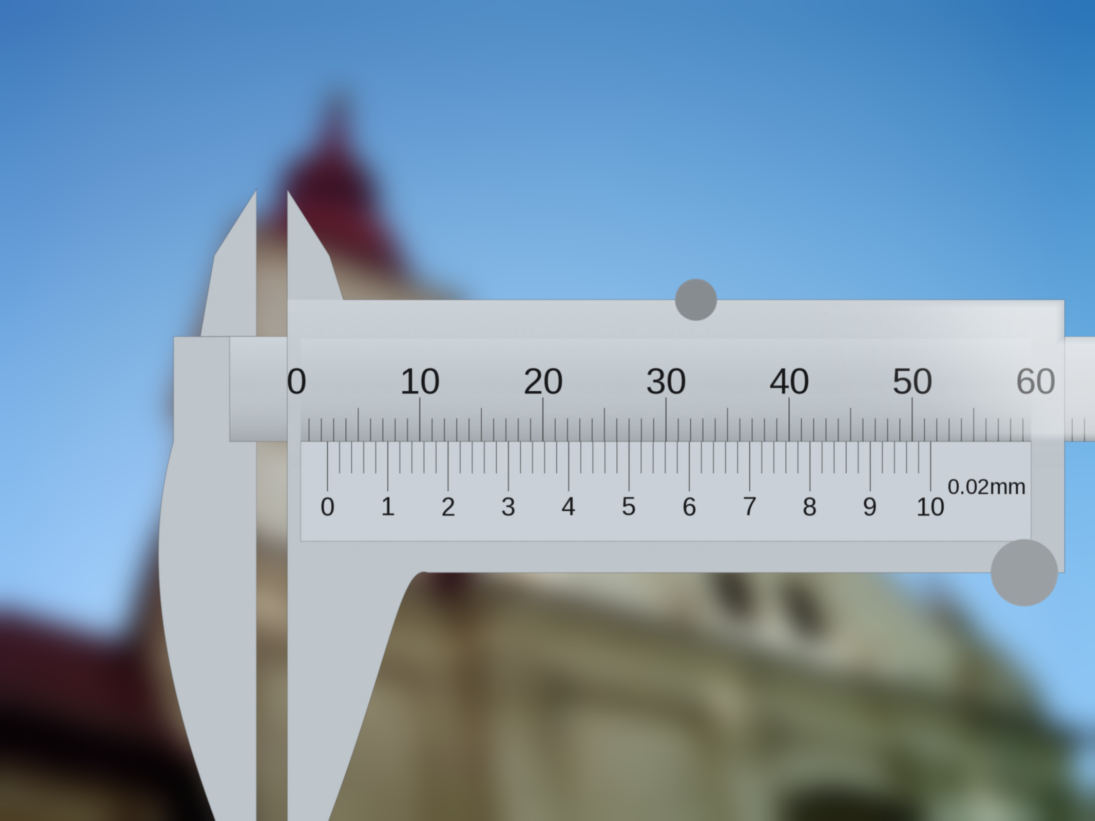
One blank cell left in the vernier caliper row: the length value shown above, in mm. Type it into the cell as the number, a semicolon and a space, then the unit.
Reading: 2.5; mm
